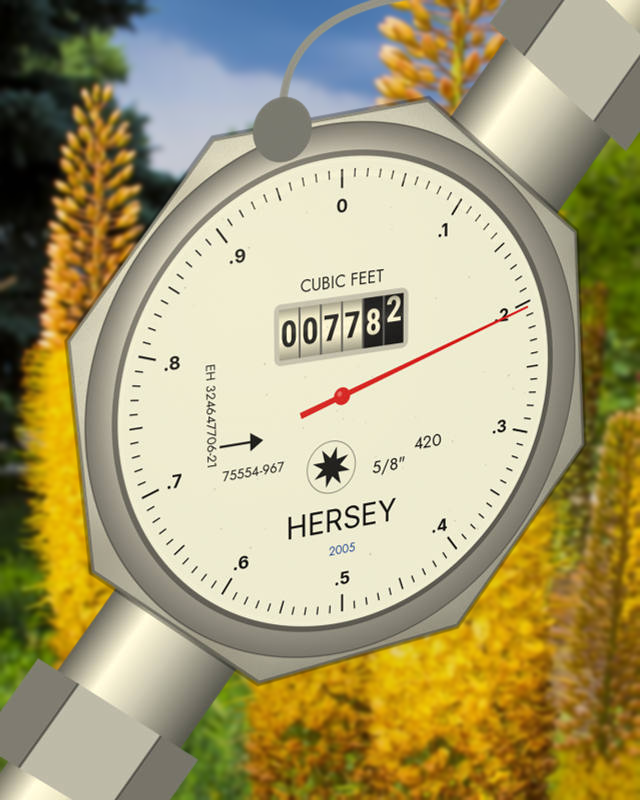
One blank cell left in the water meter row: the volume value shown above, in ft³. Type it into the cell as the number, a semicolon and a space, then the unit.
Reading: 7782.20; ft³
